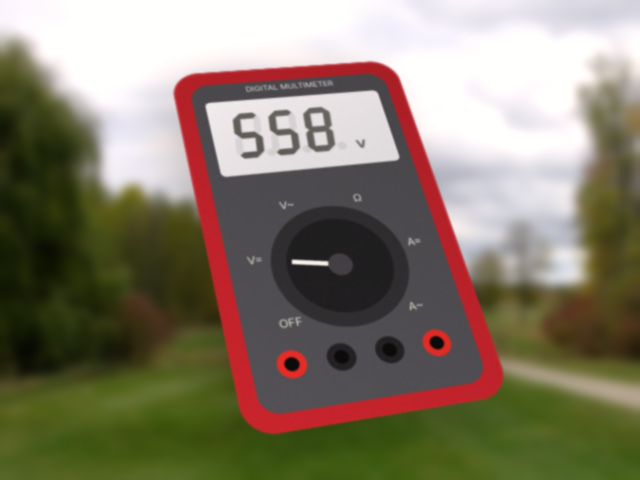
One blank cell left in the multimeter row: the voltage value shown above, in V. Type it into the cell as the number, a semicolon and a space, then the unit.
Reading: 558; V
